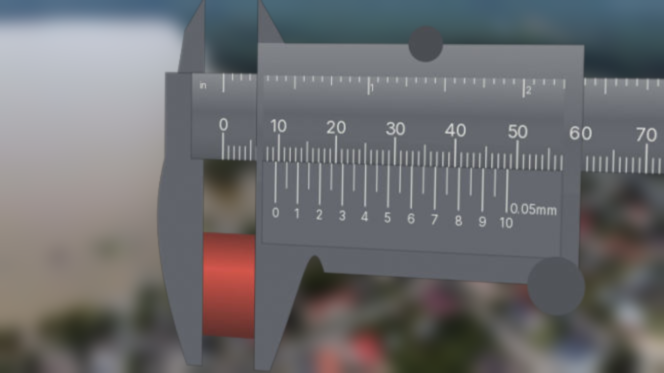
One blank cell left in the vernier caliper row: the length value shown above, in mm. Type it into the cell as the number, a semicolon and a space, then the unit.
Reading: 9.5; mm
